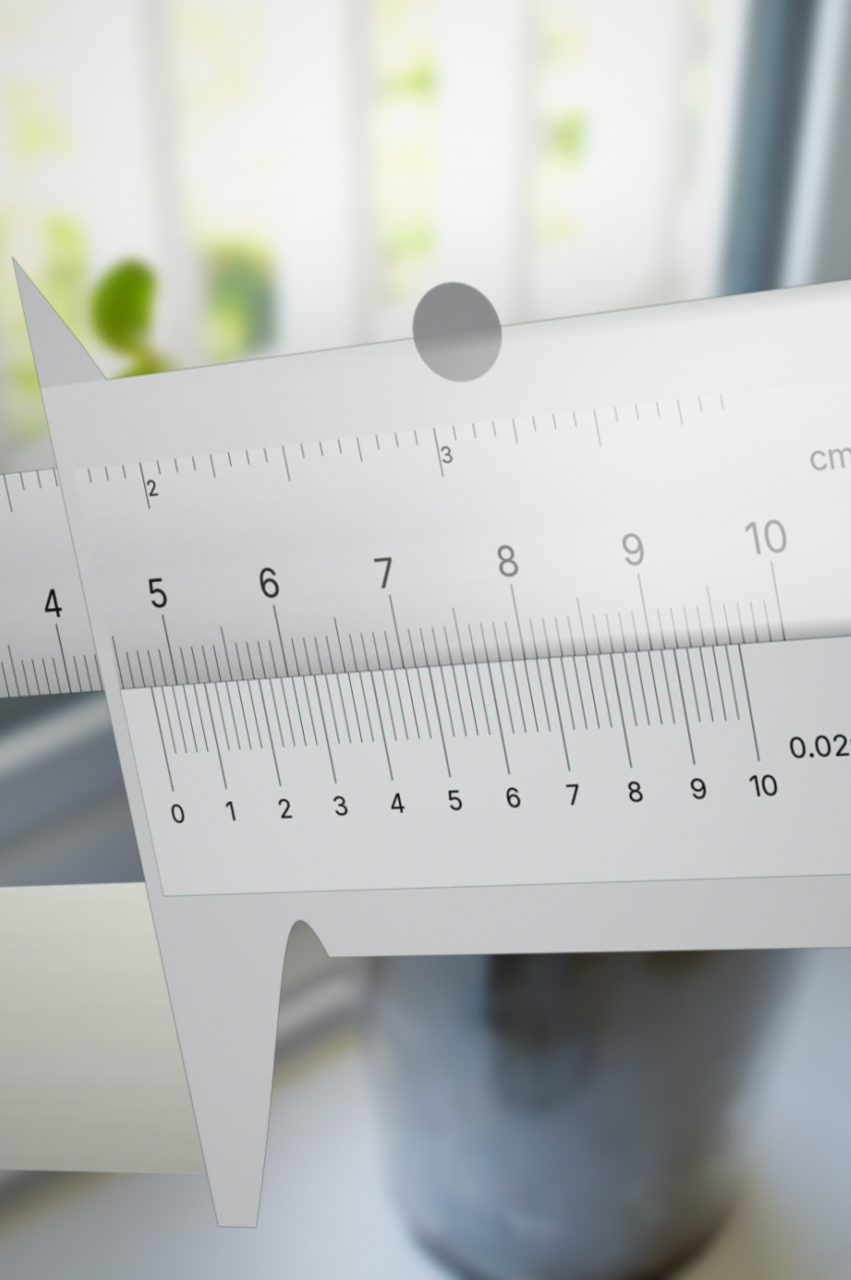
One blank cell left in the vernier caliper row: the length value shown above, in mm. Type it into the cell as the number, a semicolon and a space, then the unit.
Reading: 47.6; mm
